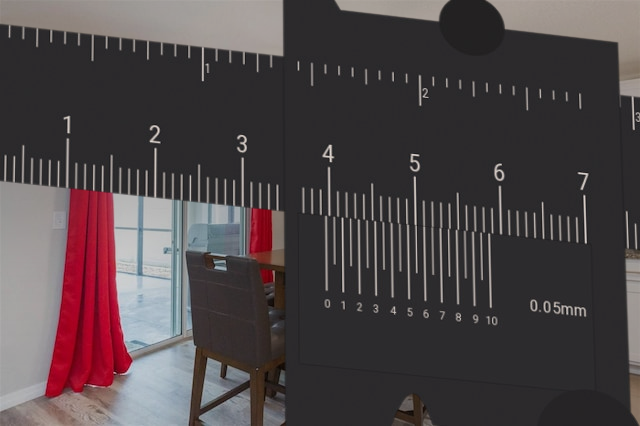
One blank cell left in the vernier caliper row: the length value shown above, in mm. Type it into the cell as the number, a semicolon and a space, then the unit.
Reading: 39.6; mm
